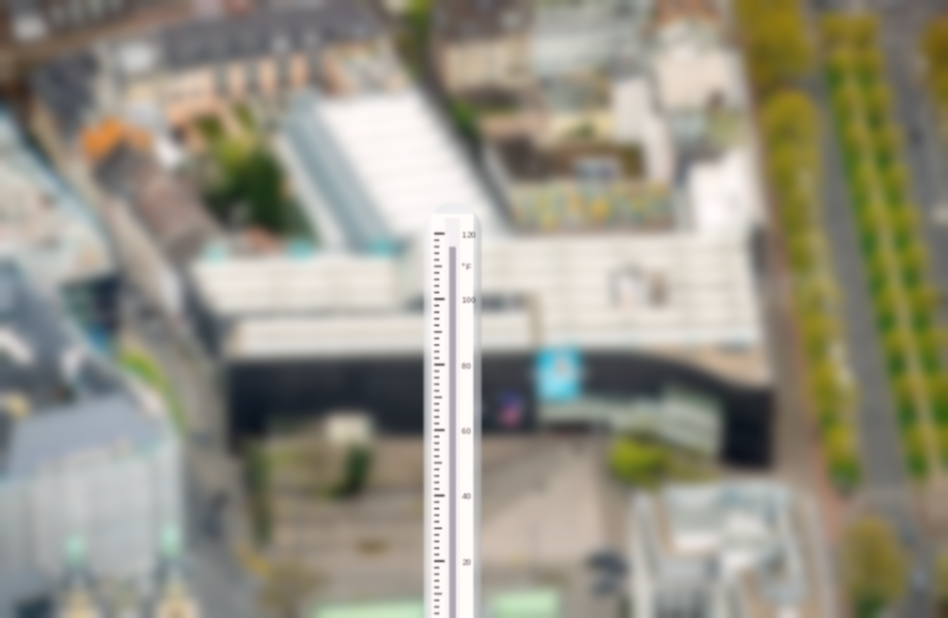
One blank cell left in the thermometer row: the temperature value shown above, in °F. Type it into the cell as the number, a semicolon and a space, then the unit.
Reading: 116; °F
